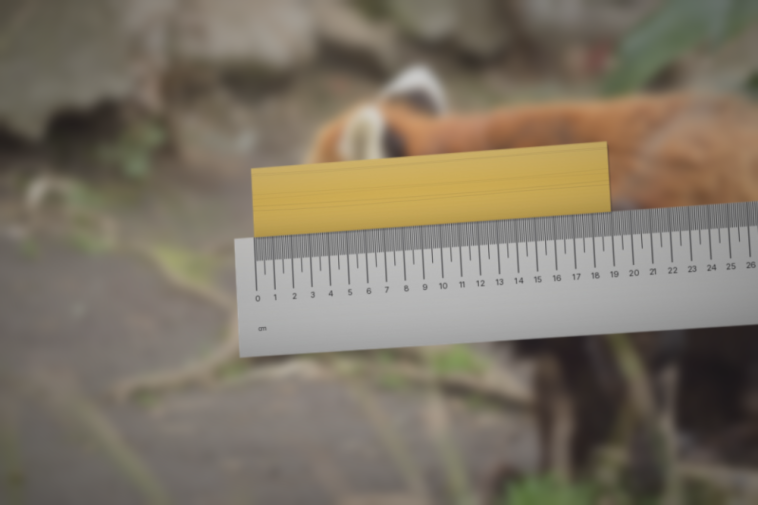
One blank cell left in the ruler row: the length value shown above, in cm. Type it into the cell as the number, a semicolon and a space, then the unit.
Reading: 19; cm
